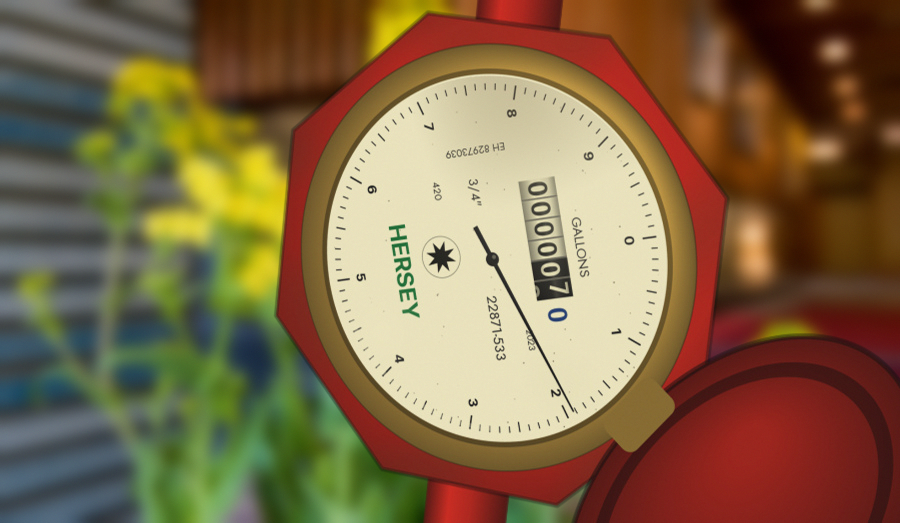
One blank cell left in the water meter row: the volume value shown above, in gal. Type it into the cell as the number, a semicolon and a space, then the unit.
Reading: 71.9; gal
